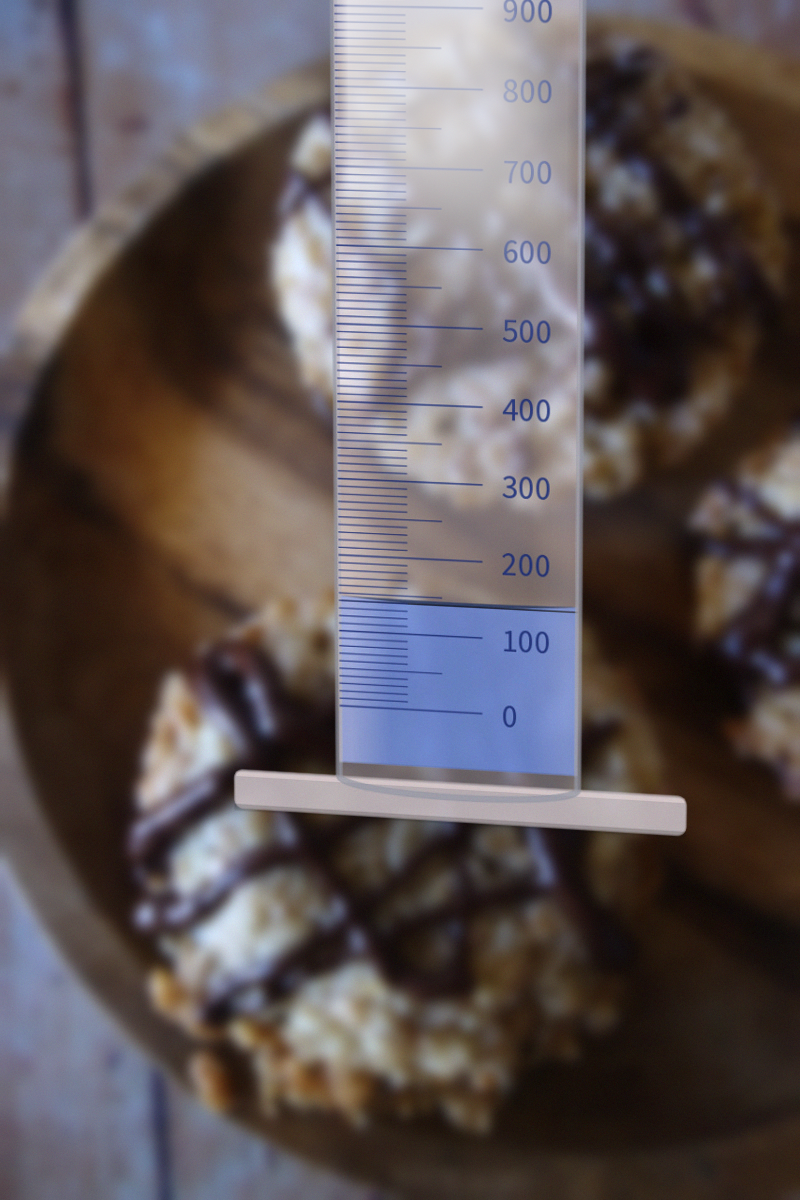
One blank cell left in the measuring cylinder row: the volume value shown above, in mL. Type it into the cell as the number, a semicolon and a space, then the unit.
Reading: 140; mL
